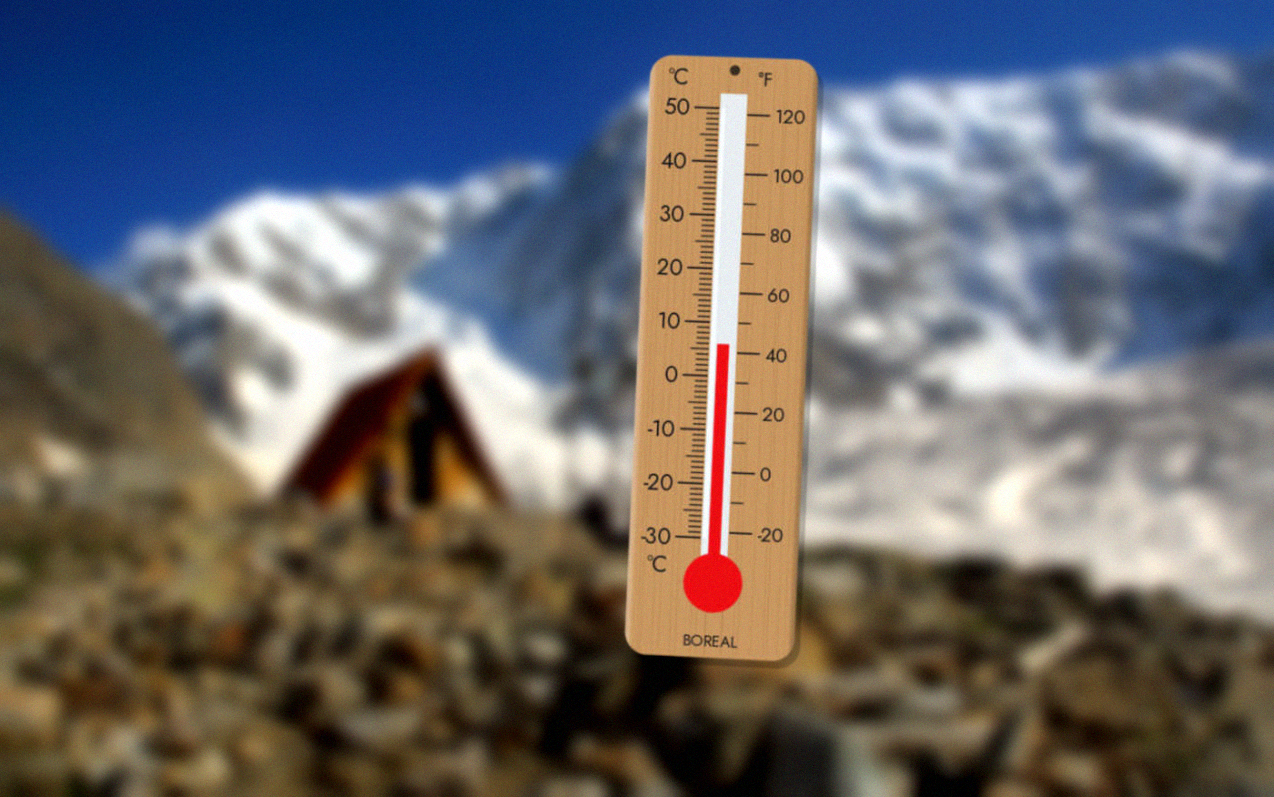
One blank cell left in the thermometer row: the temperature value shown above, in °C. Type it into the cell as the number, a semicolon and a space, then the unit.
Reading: 6; °C
